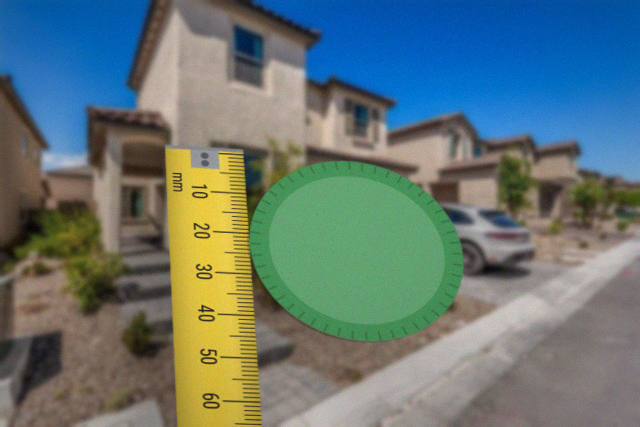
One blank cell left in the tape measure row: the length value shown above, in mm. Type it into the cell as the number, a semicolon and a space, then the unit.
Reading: 45; mm
